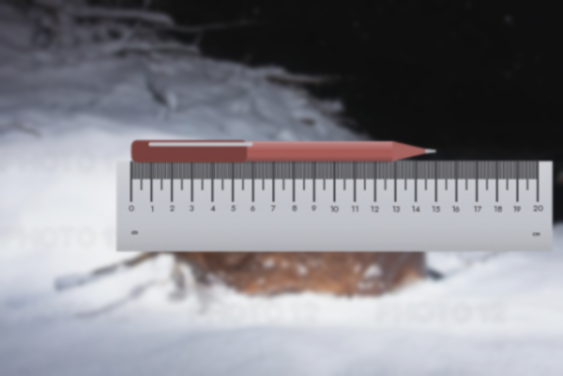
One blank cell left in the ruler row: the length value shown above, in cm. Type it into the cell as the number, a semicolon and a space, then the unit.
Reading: 15; cm
